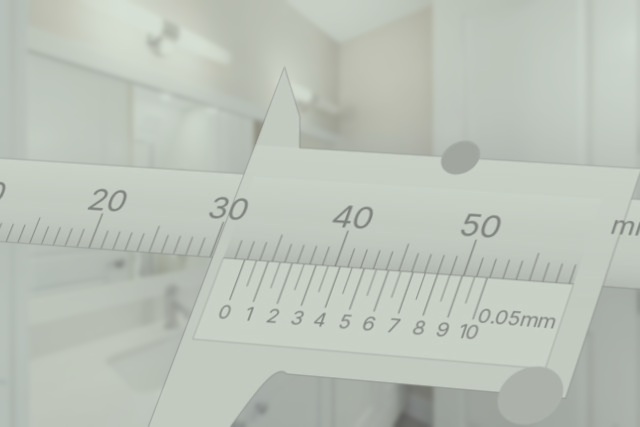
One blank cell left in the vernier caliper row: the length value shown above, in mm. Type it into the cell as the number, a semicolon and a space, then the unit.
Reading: 32.8; mm
